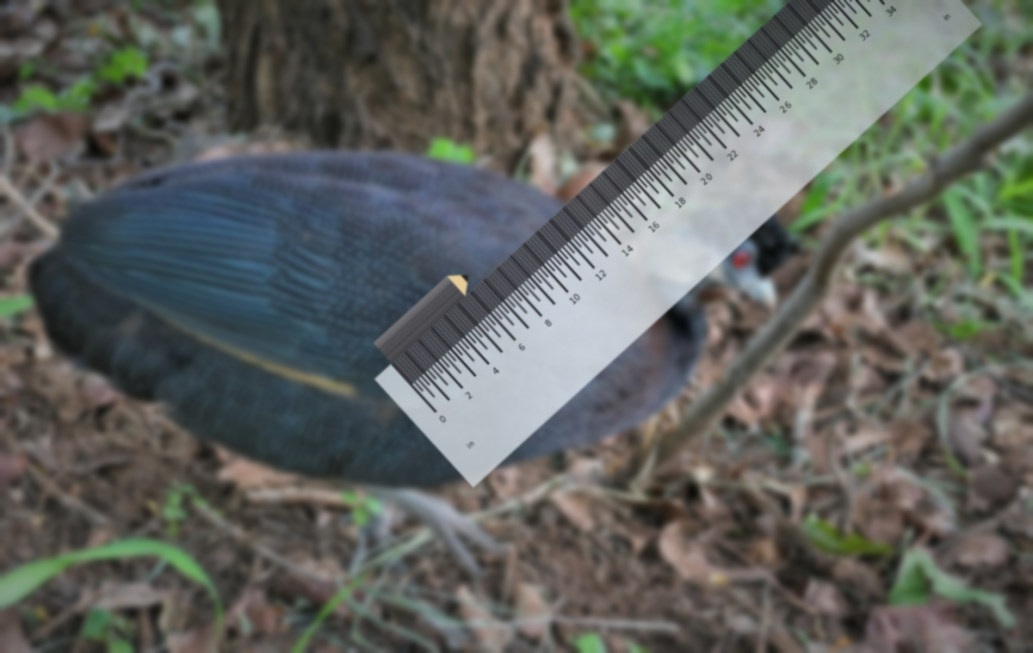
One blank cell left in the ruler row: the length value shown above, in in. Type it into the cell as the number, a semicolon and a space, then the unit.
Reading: 6.5; in
